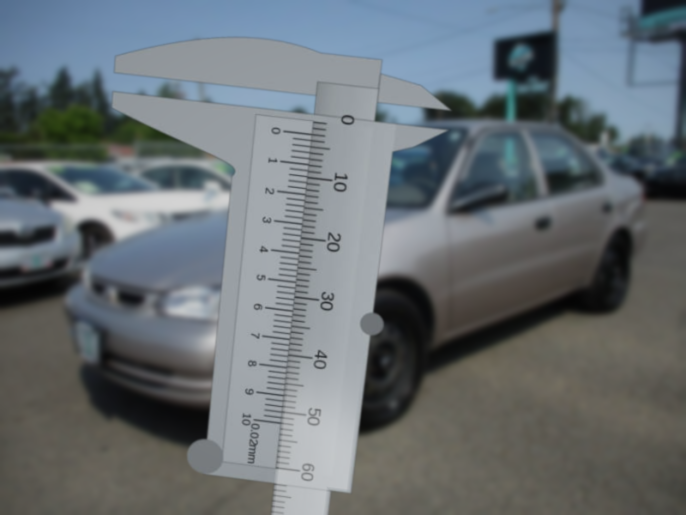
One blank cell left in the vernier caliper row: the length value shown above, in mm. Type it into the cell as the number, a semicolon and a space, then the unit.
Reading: 3.0; mm
